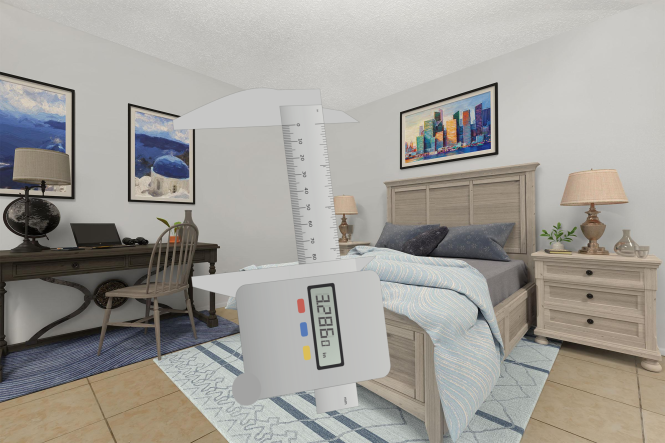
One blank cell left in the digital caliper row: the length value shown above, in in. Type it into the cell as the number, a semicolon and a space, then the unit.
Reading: 3.2860; in
